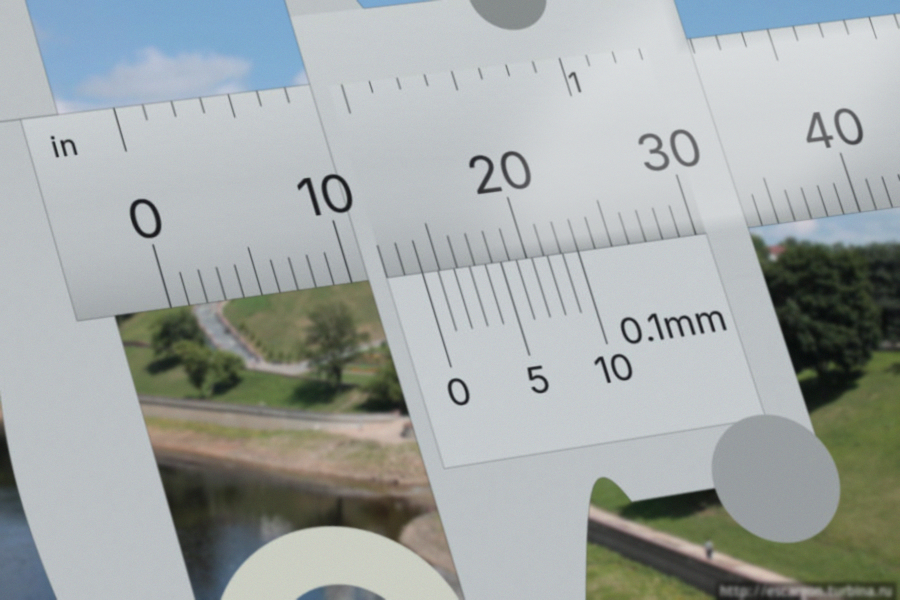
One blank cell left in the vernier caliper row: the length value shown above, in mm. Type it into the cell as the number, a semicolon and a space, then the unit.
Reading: 14.0; mm
